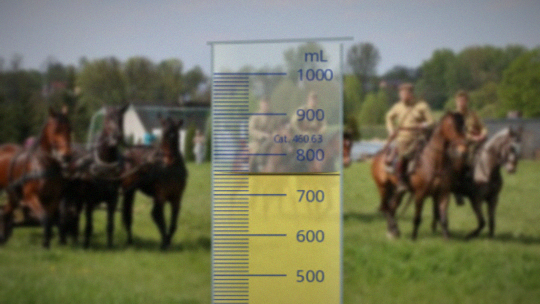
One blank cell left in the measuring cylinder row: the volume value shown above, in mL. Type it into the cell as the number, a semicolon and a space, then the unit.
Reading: 750; mL
